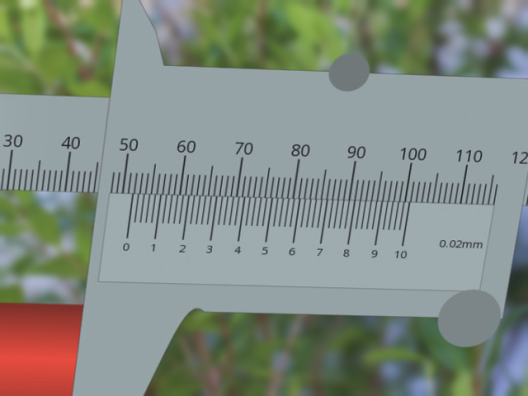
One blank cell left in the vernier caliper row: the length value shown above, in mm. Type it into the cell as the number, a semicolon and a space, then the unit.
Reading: 51.8; mm
